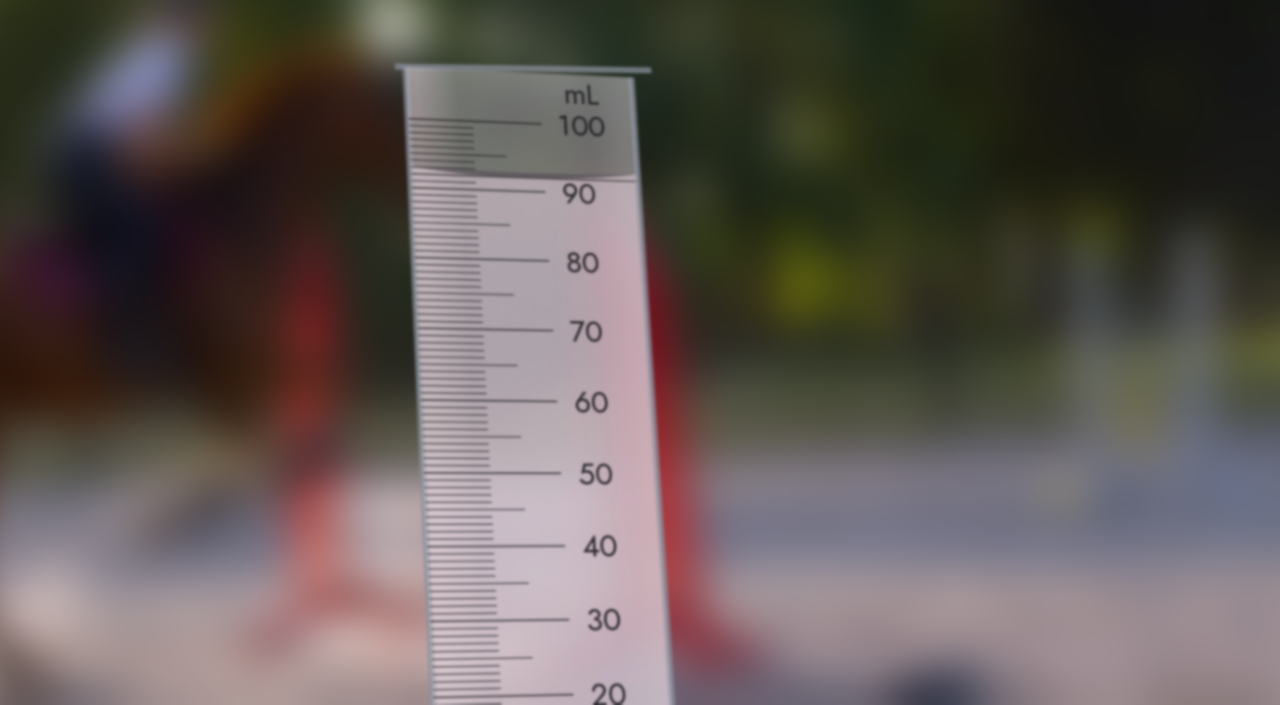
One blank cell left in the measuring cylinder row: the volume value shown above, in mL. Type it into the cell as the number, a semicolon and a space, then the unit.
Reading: 92; mL
